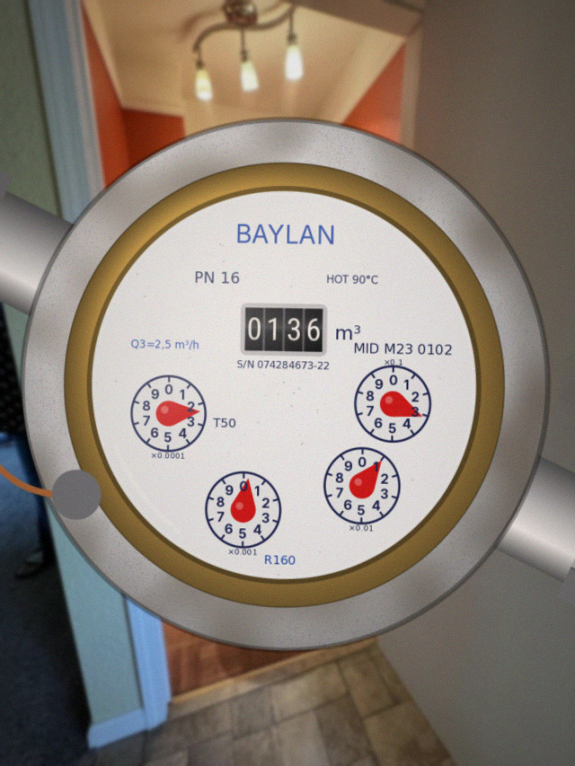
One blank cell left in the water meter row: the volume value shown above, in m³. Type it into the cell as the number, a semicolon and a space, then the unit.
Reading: 136.3102; m³
